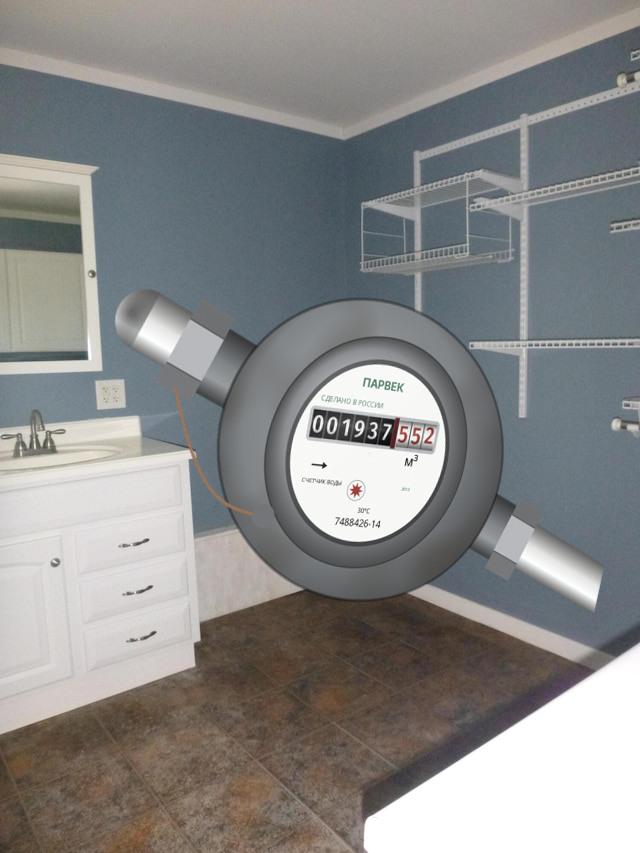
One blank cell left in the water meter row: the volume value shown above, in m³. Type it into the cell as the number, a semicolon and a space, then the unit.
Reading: 1937.552; m³
